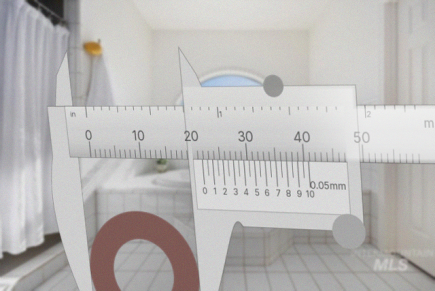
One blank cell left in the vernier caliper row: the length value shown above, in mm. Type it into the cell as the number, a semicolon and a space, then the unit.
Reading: 21.8; mm
